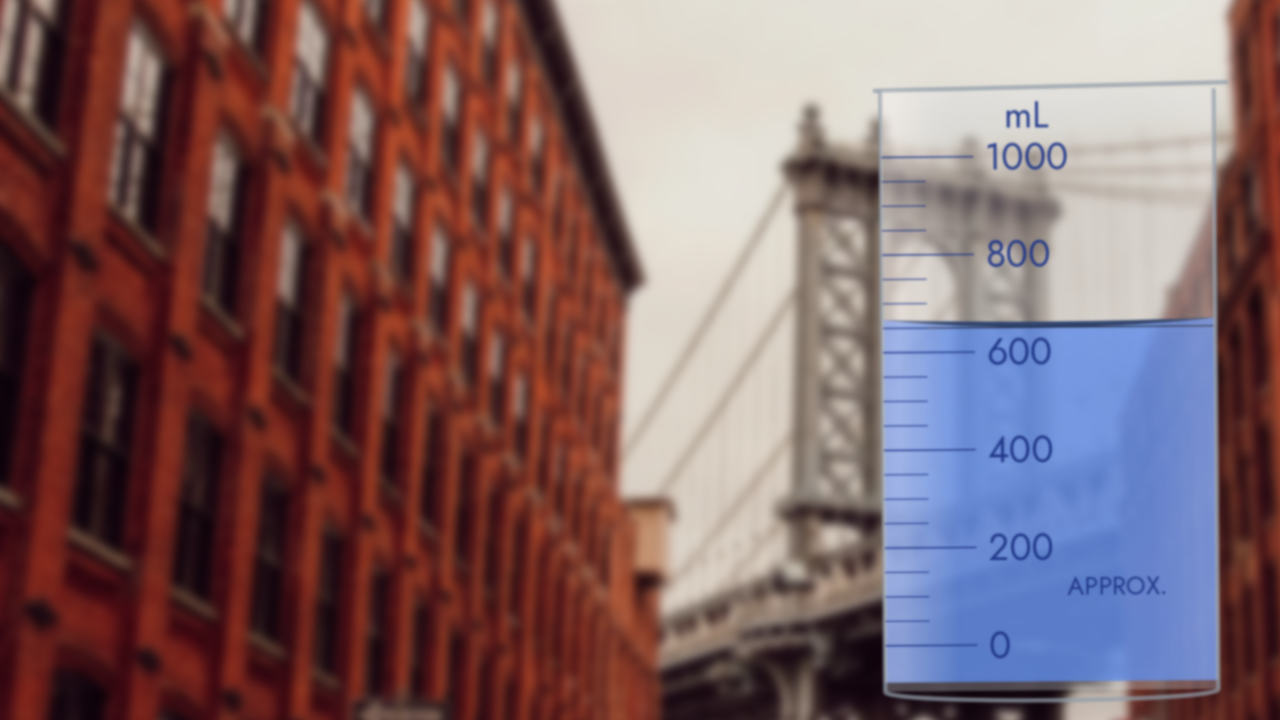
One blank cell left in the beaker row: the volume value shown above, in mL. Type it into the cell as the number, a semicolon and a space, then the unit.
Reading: 650; mL
